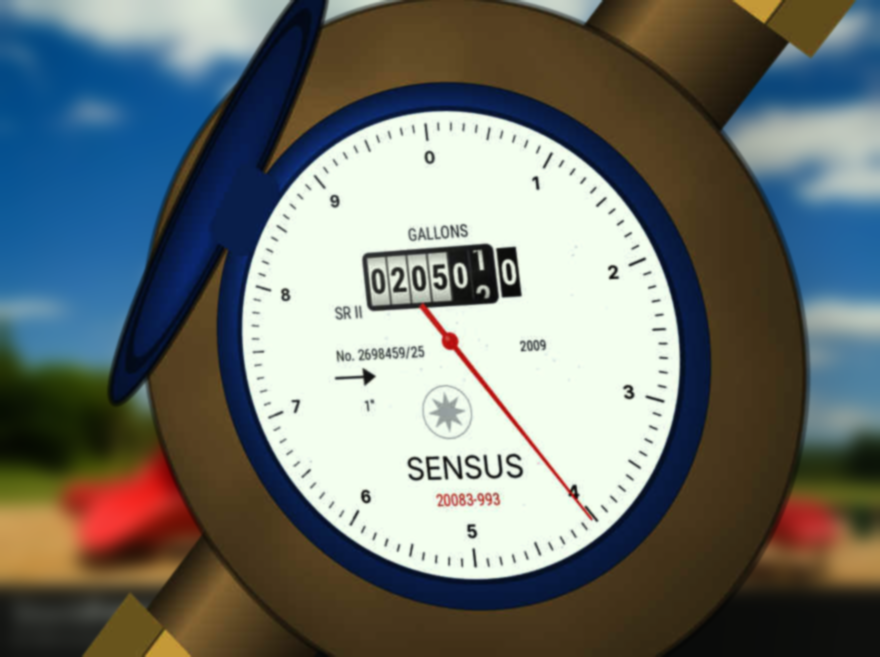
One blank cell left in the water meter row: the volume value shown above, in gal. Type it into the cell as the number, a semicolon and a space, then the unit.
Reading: 205014.0; gal
